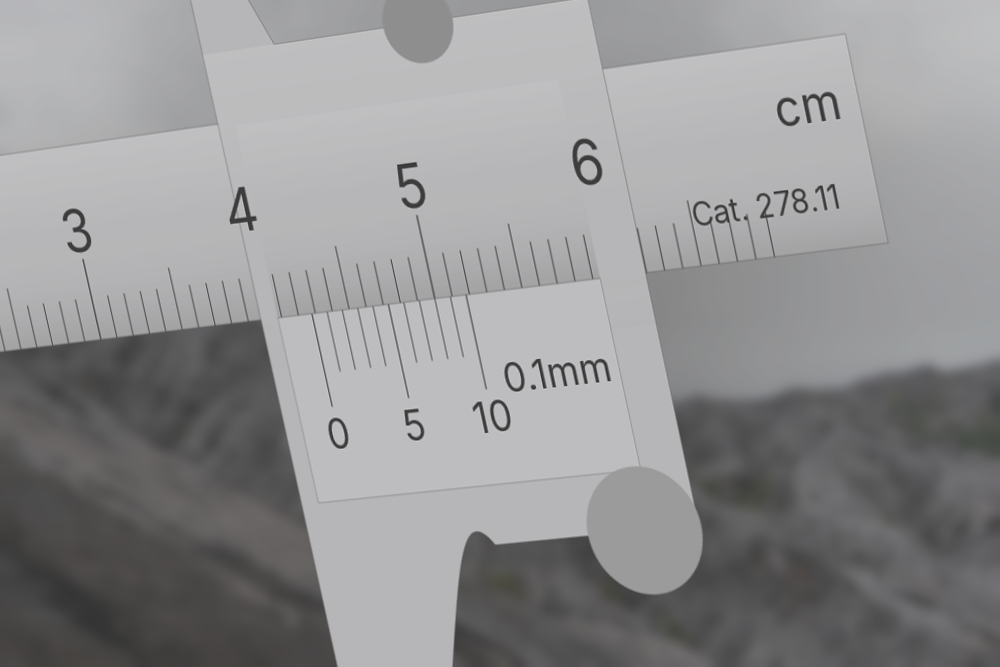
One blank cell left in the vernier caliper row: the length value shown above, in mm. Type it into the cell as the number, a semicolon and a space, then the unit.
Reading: 42.8; mm
